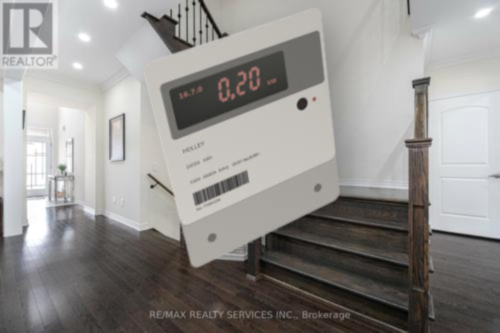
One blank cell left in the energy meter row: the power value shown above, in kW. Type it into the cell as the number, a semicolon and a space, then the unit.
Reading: 0.20; kW
